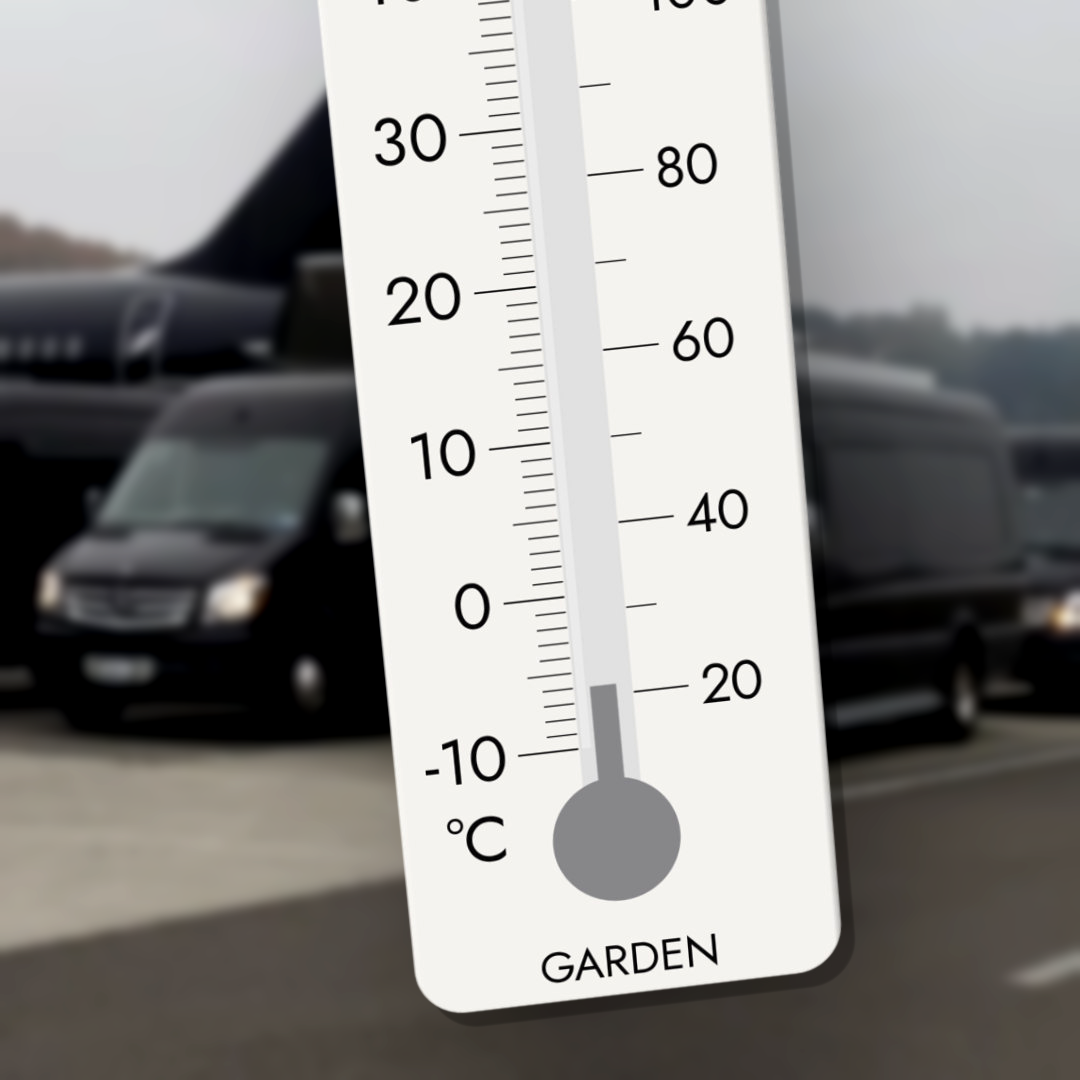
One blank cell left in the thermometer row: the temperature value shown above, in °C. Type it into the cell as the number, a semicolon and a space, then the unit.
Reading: -6; °C
